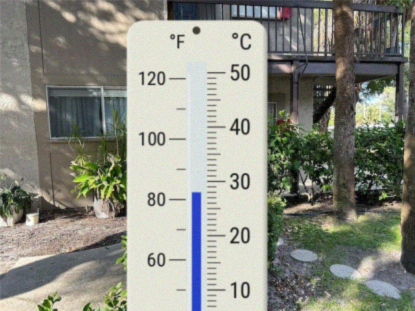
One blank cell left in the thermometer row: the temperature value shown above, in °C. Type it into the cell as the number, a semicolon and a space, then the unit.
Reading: 28; °C
